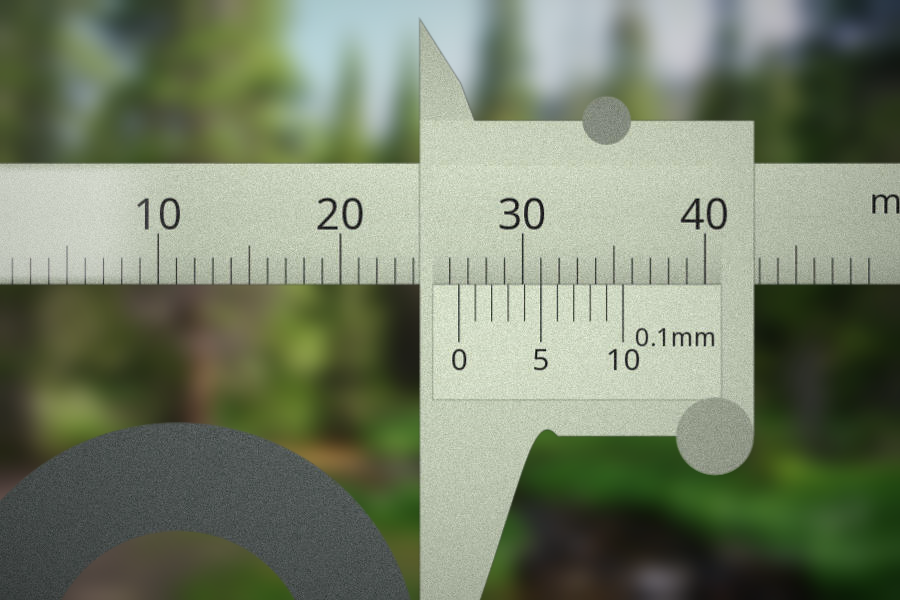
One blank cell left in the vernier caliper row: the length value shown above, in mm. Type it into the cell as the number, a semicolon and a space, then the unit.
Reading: 26.5; mm
